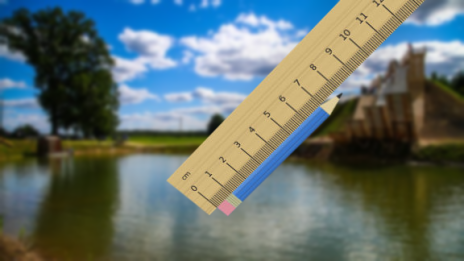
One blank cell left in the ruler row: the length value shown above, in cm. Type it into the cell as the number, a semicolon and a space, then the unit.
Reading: 8; cm
